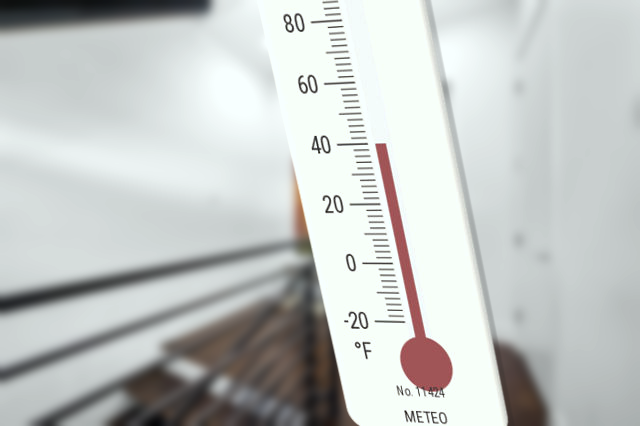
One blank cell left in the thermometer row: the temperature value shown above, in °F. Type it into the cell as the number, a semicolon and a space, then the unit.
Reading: 40; °F
